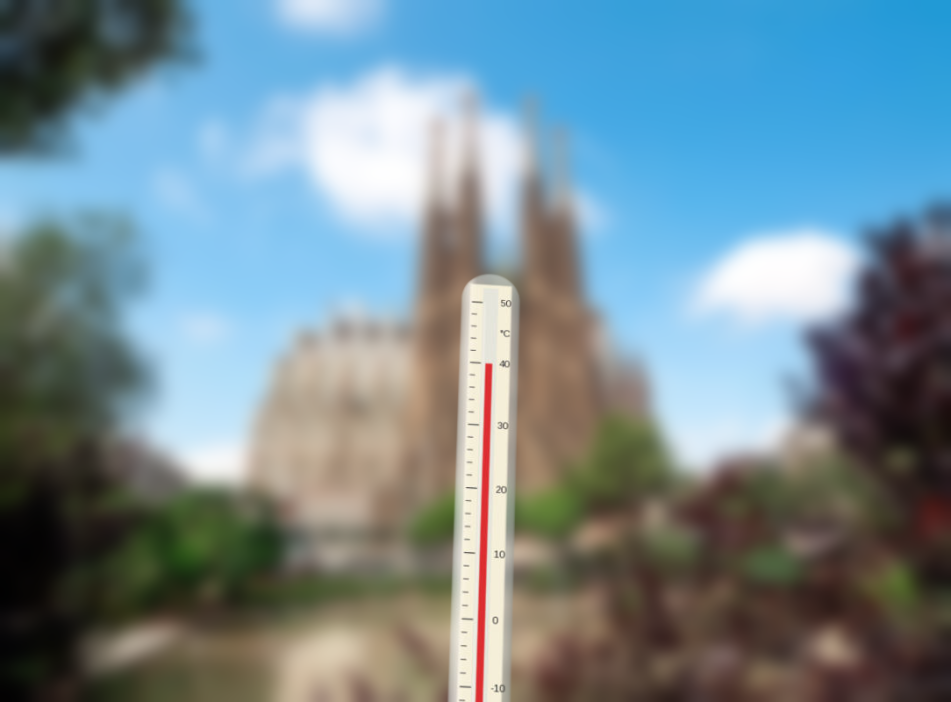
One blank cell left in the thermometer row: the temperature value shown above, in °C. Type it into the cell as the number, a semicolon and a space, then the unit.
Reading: 40; °C
